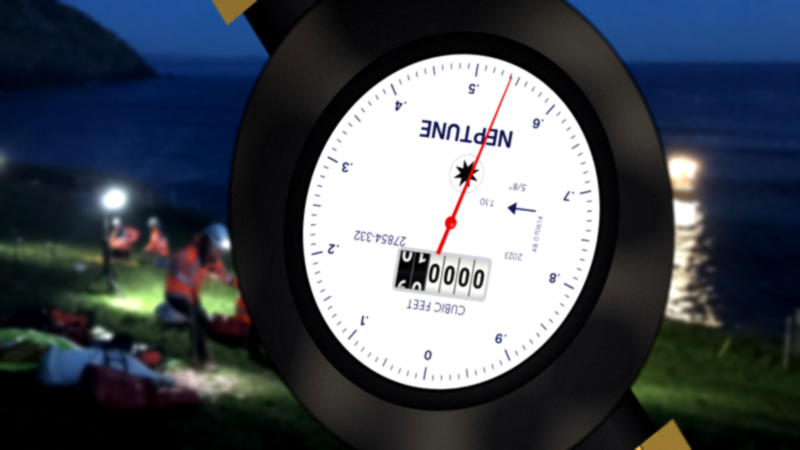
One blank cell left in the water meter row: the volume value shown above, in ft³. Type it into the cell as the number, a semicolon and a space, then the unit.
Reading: 9.54; ft³
